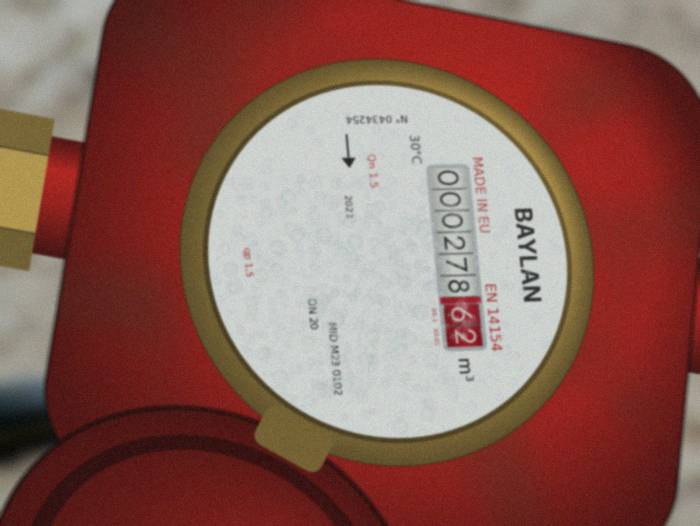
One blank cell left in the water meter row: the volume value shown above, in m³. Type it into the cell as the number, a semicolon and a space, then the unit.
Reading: 278.62; m³
